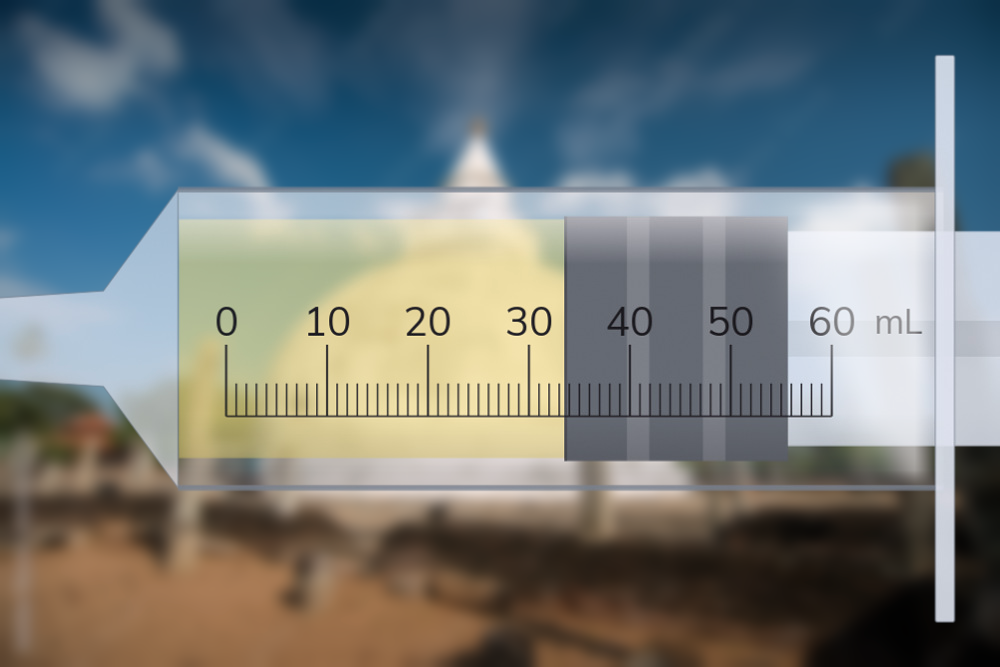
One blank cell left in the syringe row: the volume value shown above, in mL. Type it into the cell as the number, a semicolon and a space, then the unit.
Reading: 33.5; mL
